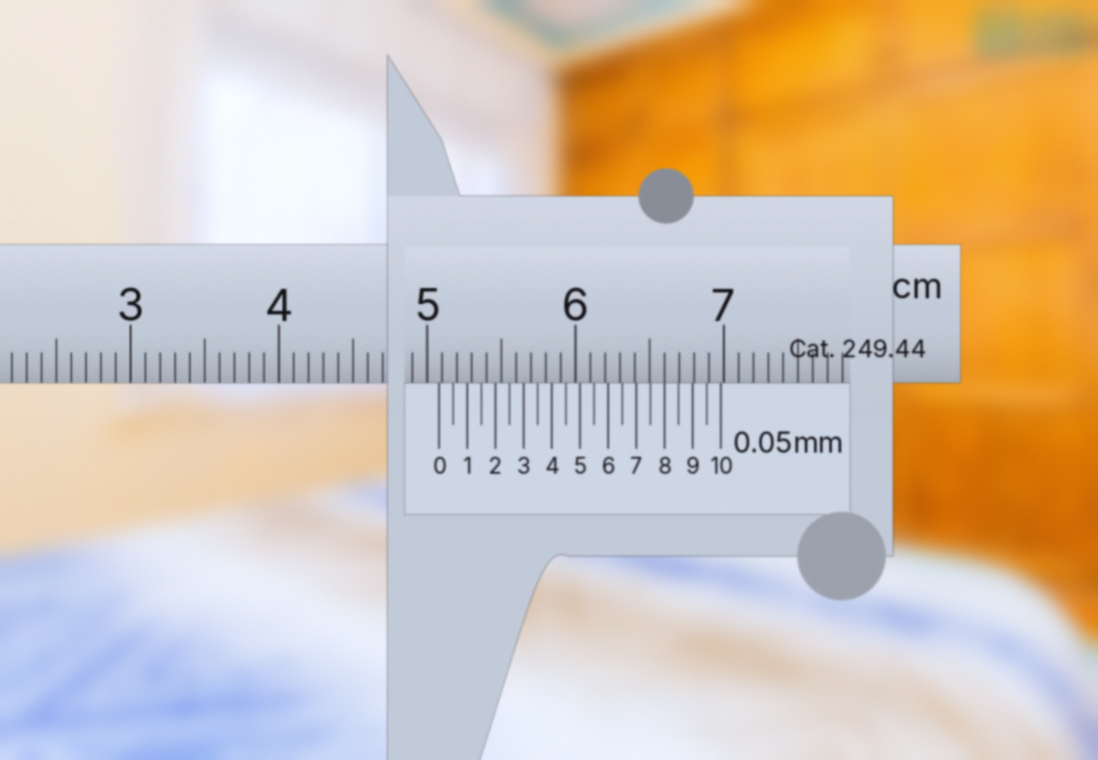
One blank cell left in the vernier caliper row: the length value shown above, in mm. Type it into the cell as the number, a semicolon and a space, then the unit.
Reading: 50.8; mm
